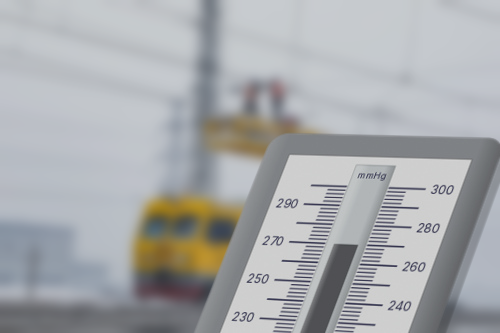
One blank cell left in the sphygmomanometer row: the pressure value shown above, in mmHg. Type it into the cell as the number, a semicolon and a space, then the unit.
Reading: 270; mmHg
